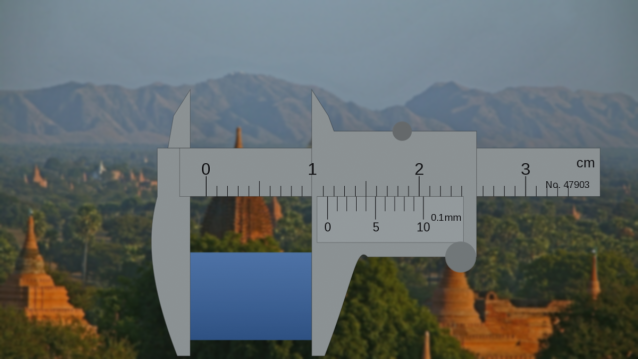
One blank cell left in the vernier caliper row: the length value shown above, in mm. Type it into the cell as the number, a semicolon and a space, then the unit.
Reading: 11.4; mm
